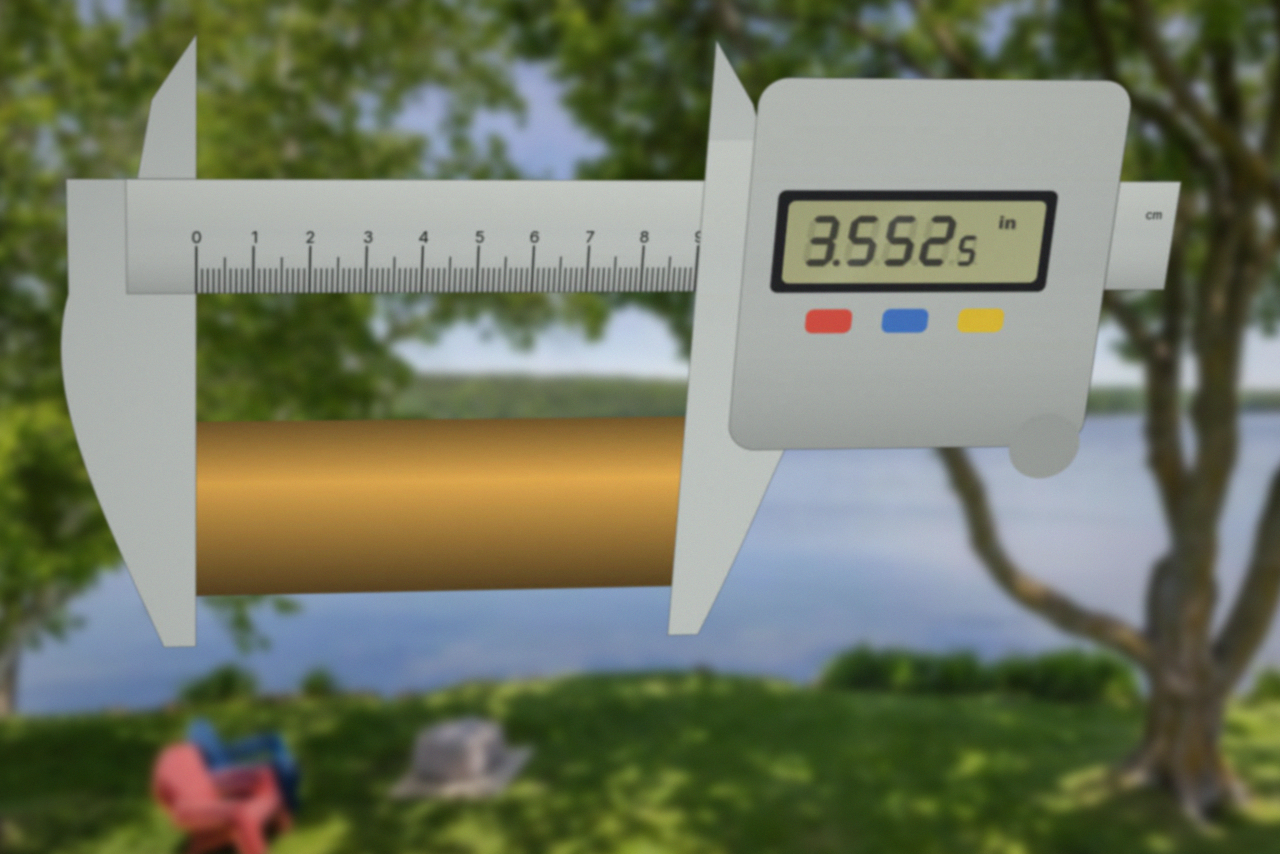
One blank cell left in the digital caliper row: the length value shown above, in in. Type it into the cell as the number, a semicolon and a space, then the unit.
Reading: 3.5525; in
